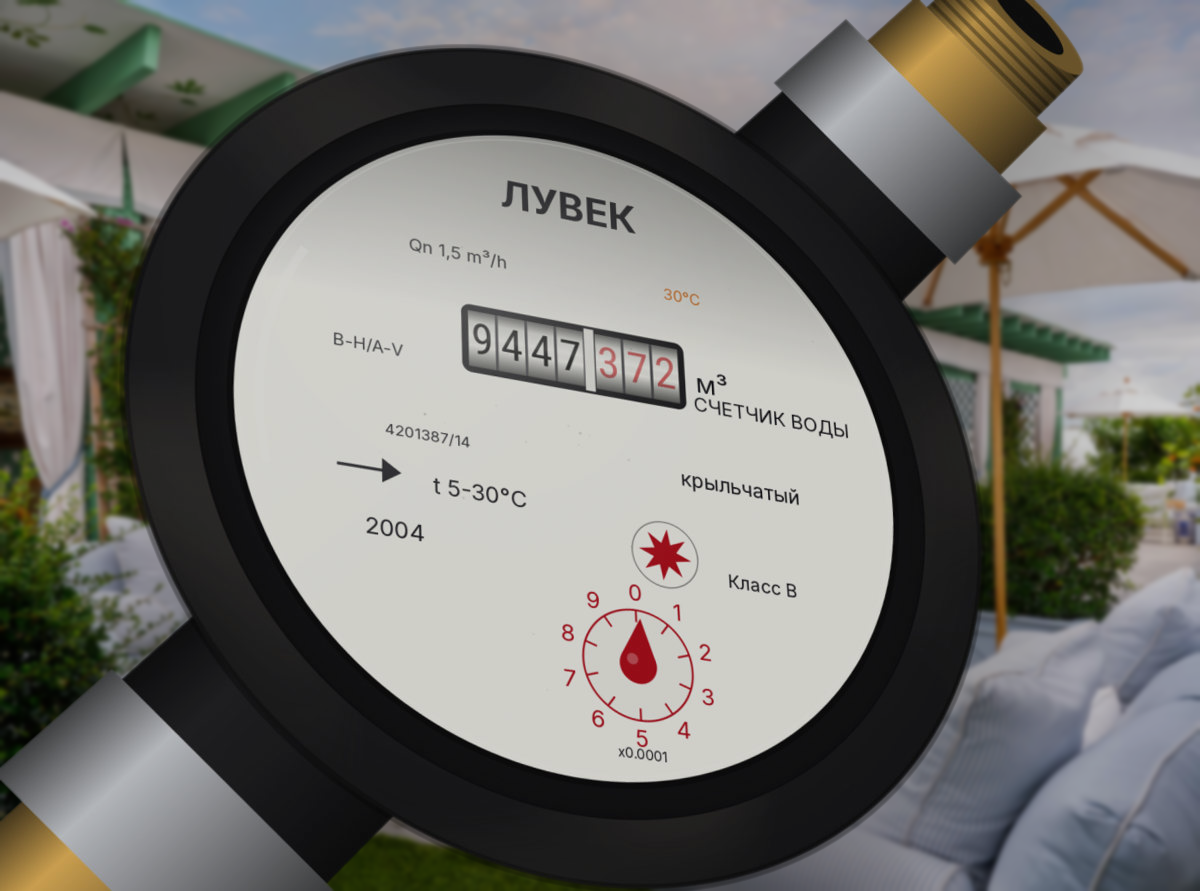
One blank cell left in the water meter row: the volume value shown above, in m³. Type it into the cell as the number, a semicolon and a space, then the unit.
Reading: 9447.3720; m³
